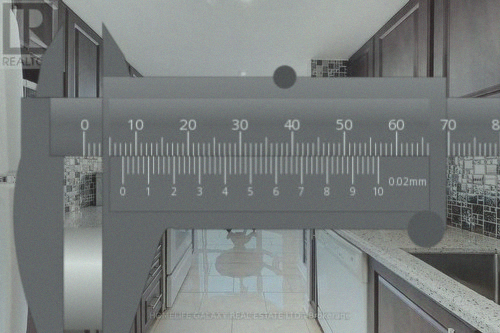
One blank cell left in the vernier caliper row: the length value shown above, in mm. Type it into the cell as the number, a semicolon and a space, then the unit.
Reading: 7.5; mm
